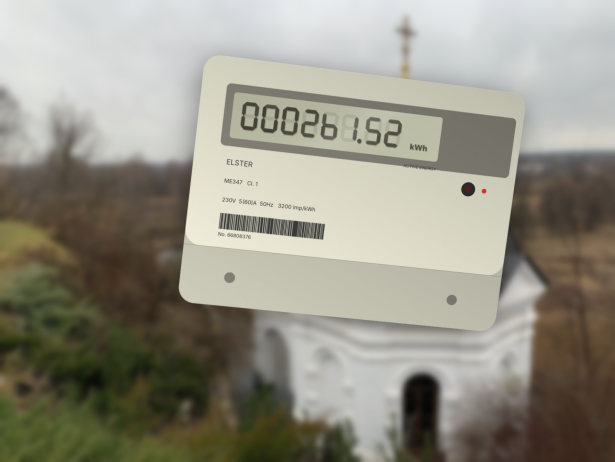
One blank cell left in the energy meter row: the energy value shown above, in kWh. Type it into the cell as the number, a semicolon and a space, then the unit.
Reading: 261.52; kWh
